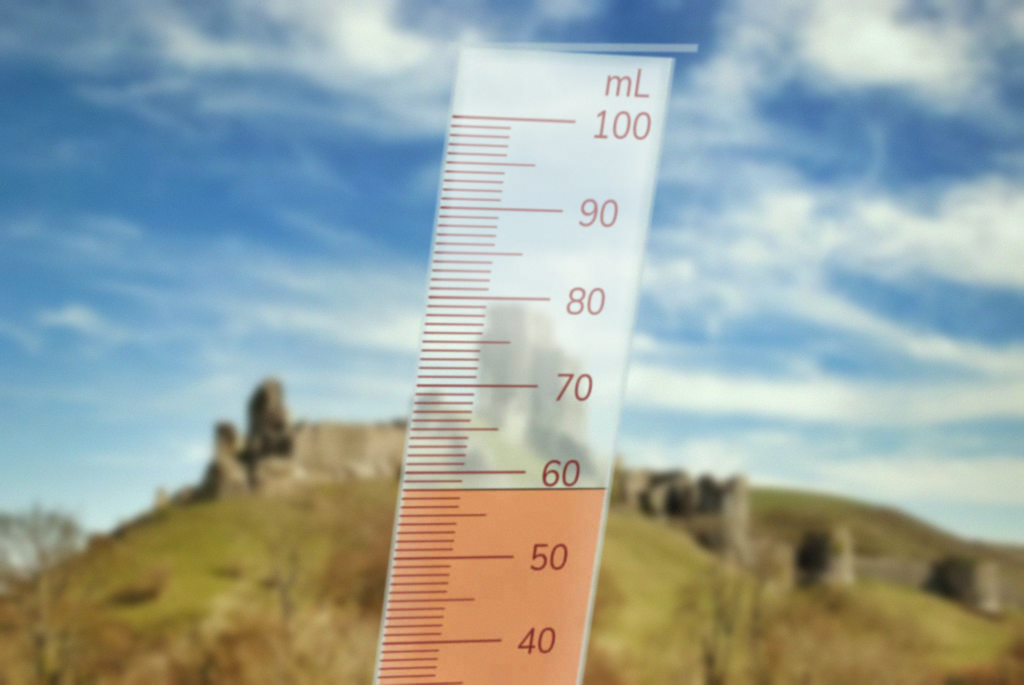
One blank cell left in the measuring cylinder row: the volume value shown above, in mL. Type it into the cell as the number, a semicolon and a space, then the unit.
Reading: 58; mL
